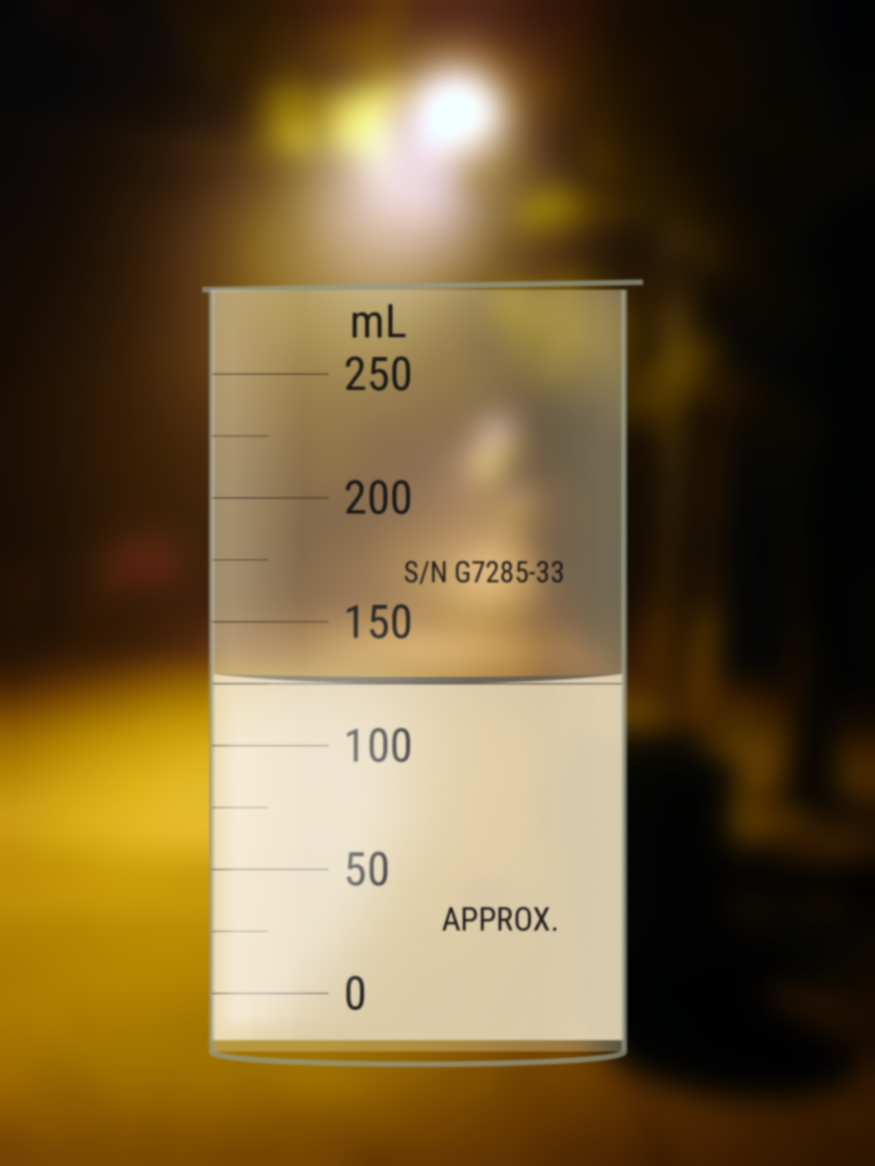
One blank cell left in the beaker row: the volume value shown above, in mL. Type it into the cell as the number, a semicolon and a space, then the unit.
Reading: 125; mL
